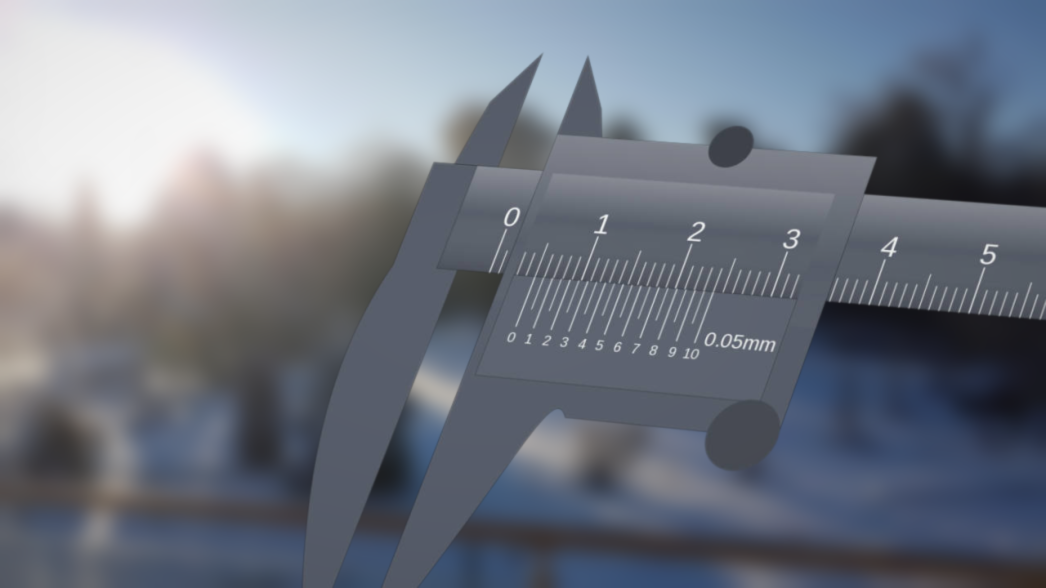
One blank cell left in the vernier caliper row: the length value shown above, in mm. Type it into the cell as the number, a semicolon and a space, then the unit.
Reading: 5.0; mm
